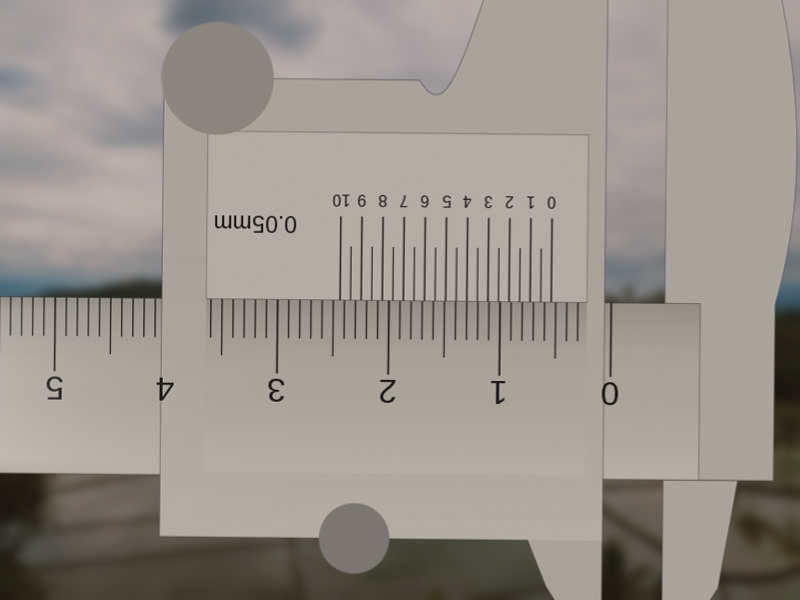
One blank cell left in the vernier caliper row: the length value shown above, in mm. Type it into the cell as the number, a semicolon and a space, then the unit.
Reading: 5.4; mm
